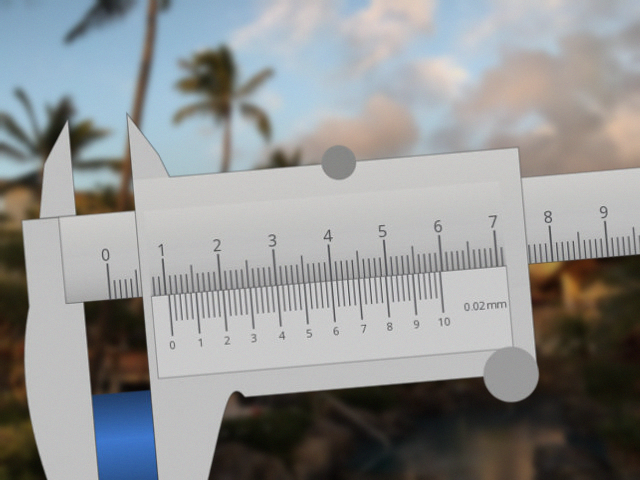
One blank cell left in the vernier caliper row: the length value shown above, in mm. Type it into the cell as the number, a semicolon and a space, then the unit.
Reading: 10.6; mm
